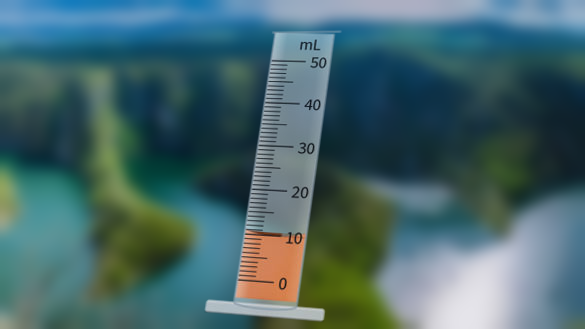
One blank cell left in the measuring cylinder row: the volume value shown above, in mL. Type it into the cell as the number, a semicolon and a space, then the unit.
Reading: 10; mL
